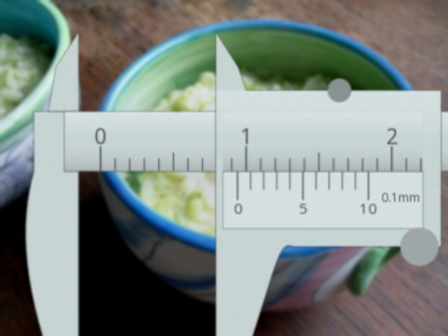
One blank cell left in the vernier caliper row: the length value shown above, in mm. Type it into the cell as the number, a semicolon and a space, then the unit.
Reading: 9.4; mm
